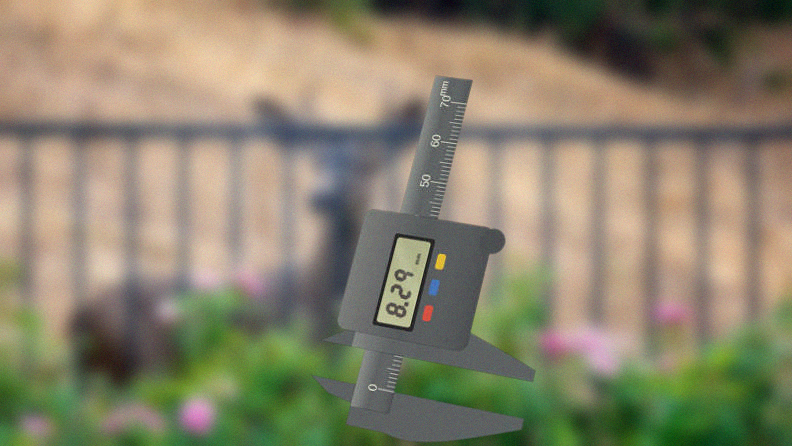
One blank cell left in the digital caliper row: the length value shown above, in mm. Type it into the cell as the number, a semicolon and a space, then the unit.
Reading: 8.29; mm
